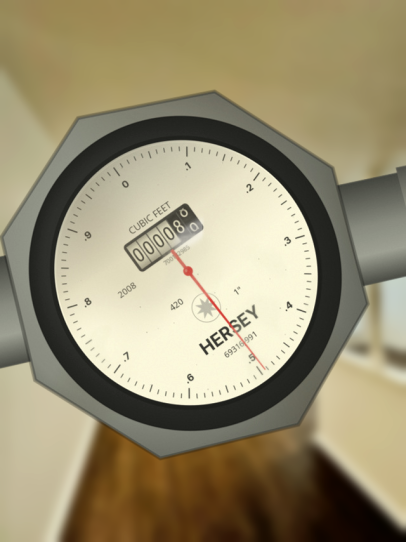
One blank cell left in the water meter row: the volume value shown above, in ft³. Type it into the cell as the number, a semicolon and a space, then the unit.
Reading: 88.49; ft³
